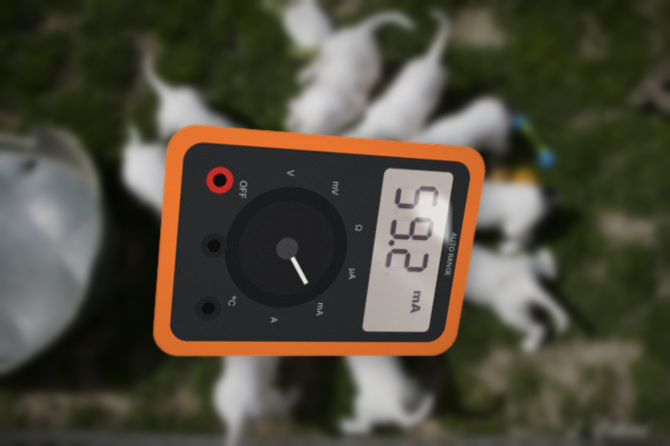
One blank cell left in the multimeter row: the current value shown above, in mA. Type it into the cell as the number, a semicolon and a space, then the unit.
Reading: 59.2; mA
